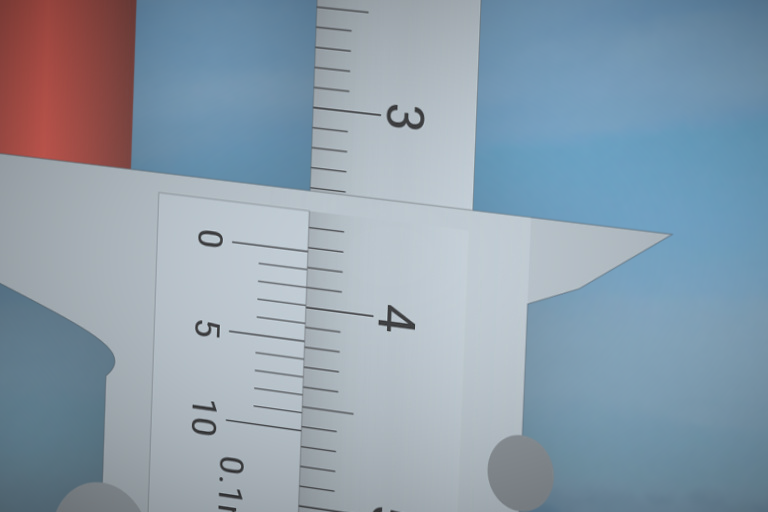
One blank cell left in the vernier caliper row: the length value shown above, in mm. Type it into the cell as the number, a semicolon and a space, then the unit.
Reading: 37.2; mm
